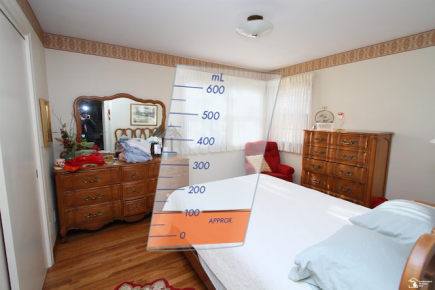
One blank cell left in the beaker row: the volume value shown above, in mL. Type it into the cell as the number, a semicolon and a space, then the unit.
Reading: 100; mL
